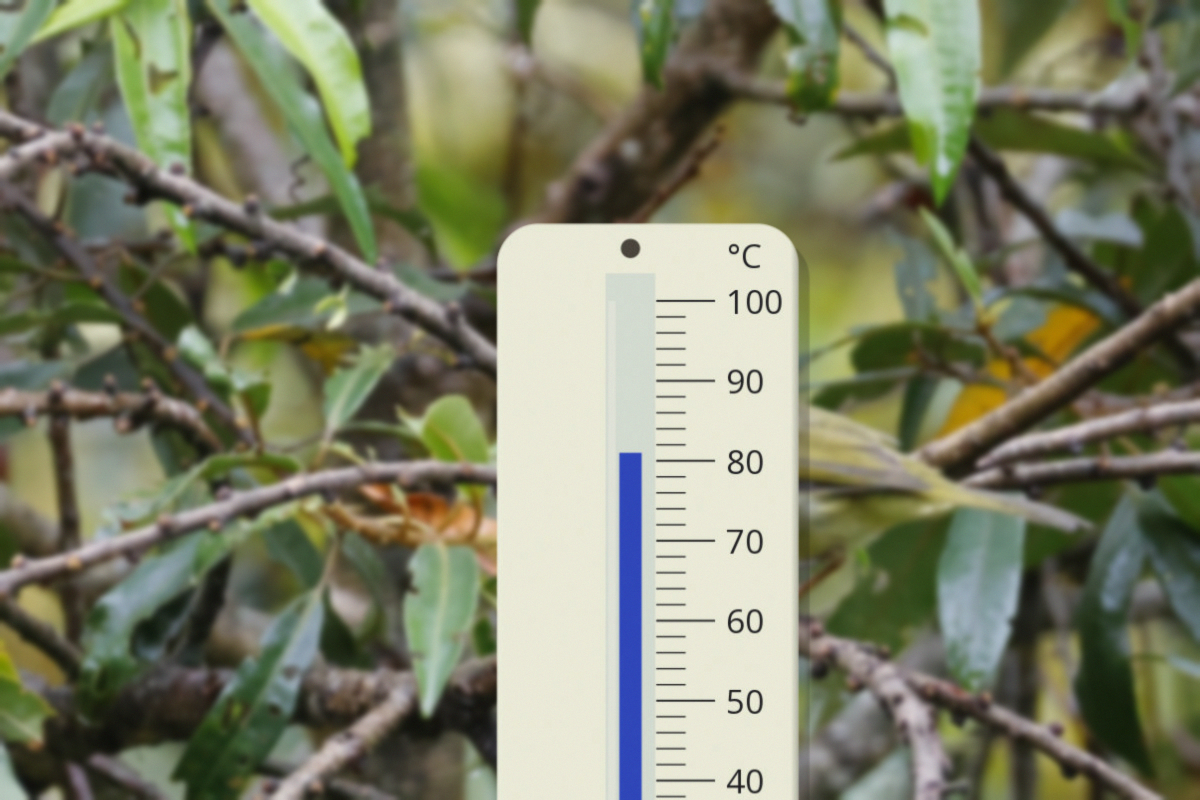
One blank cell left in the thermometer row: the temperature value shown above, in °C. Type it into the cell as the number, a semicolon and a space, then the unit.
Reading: 81; °C
